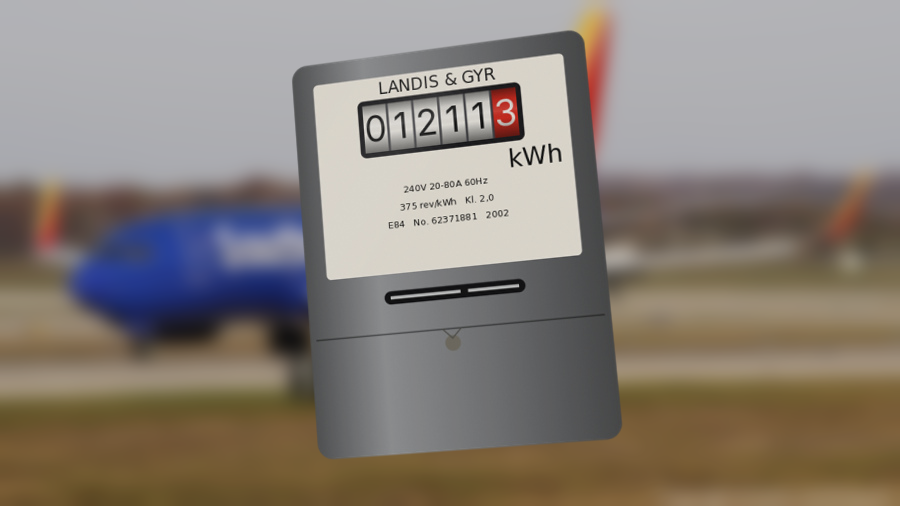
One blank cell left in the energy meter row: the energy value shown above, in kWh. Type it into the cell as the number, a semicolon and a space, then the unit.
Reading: 1211.3; kWh
